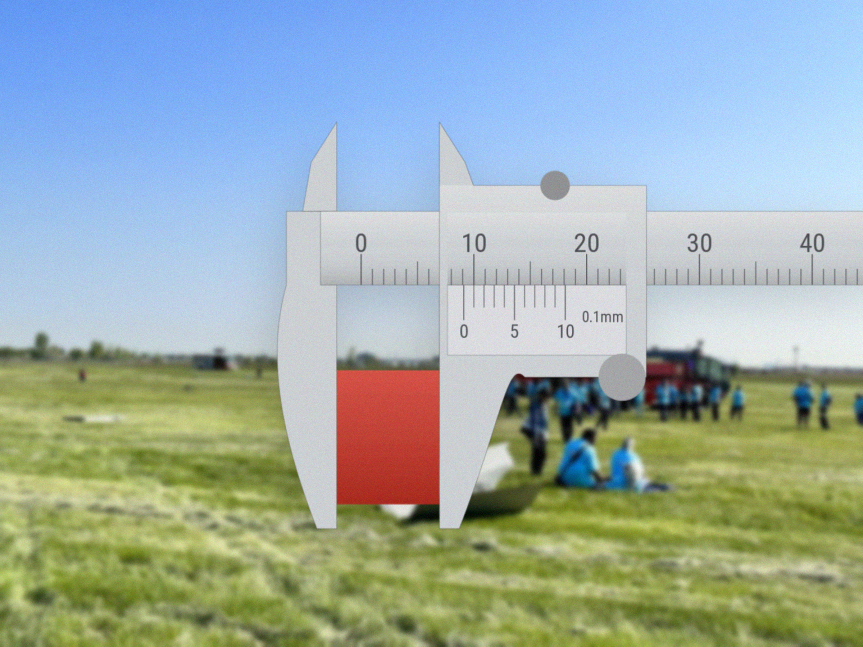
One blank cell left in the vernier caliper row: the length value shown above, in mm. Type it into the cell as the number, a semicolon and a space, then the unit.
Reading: 9.1; mm
